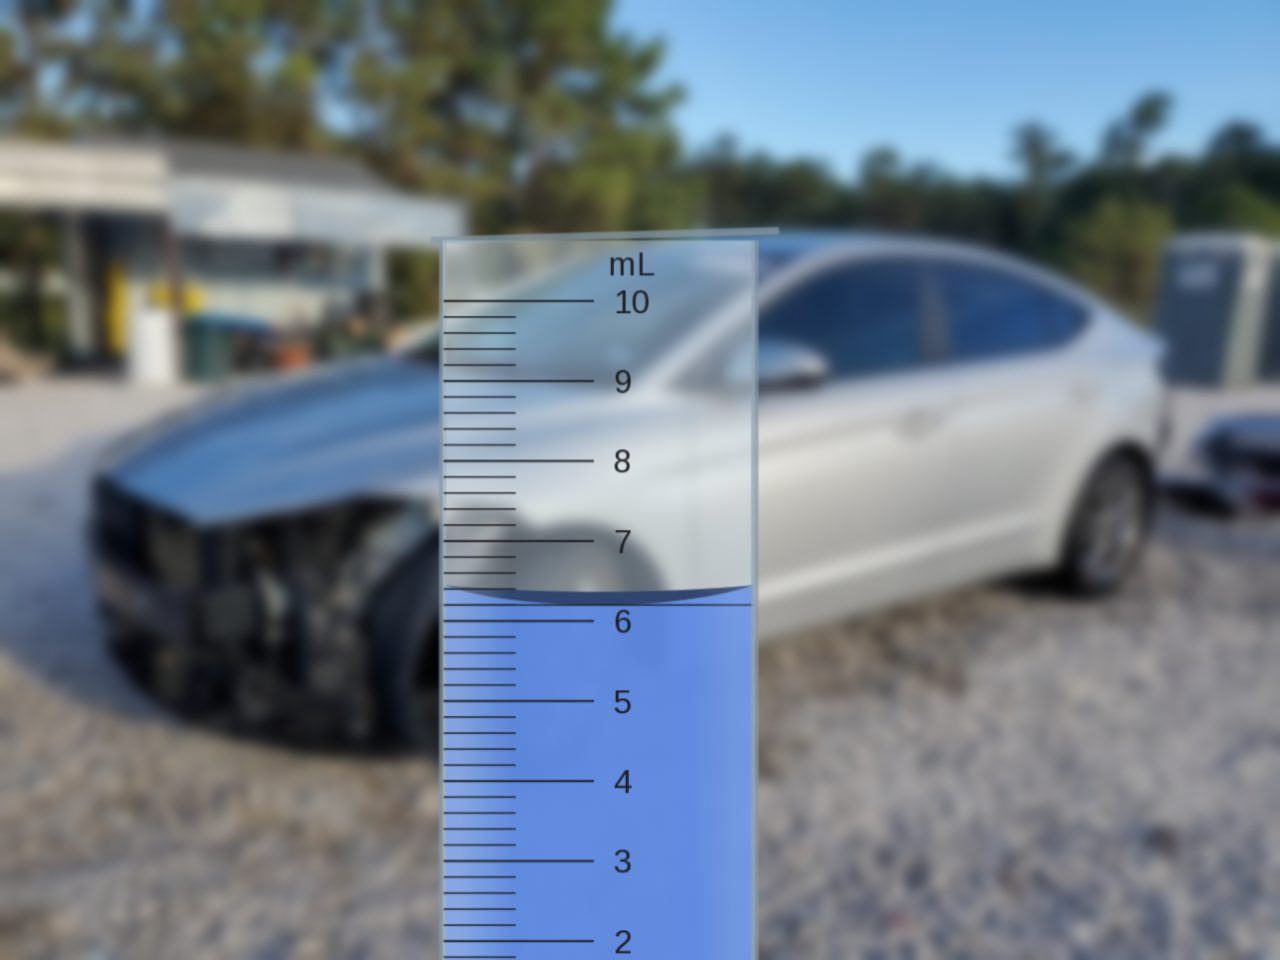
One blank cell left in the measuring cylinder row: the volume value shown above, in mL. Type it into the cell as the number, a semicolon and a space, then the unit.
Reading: 6.2; mL
